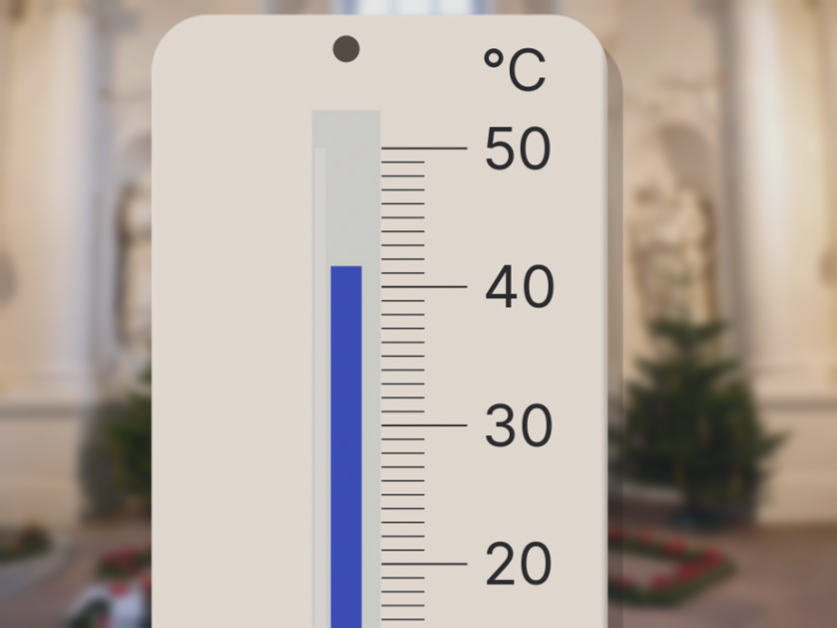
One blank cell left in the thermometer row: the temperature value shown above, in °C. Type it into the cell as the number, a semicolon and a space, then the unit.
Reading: 41.5; °C
